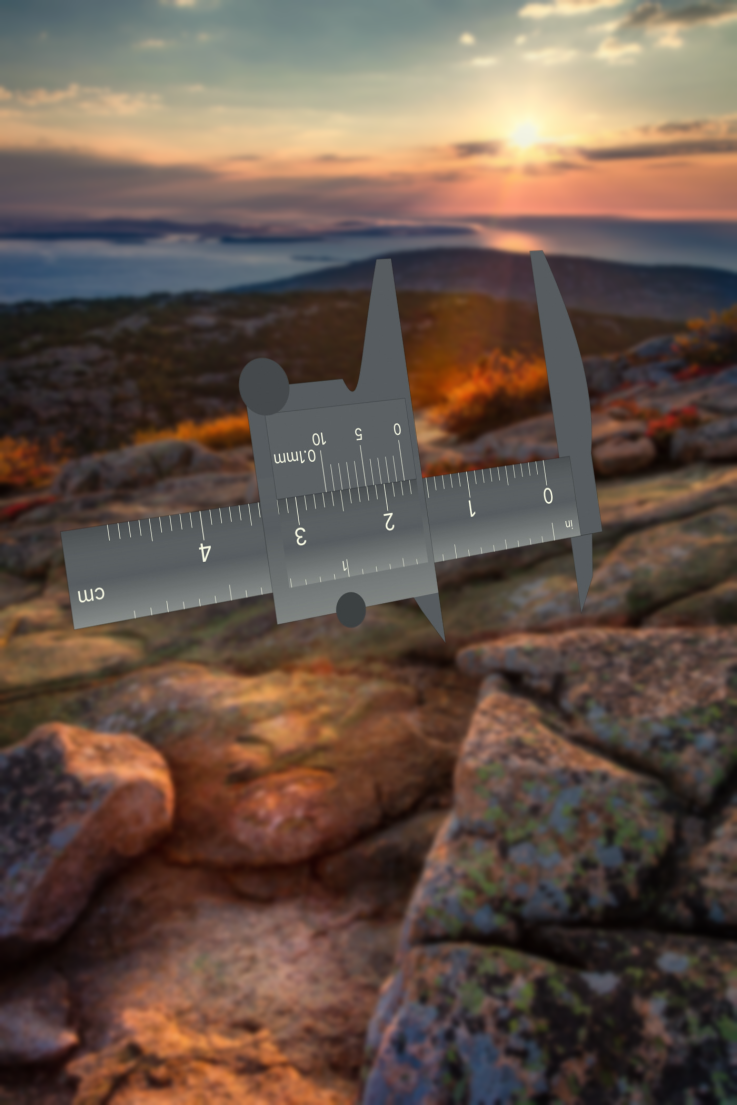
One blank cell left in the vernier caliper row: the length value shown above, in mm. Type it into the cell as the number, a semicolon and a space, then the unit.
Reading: 17.6; mm
